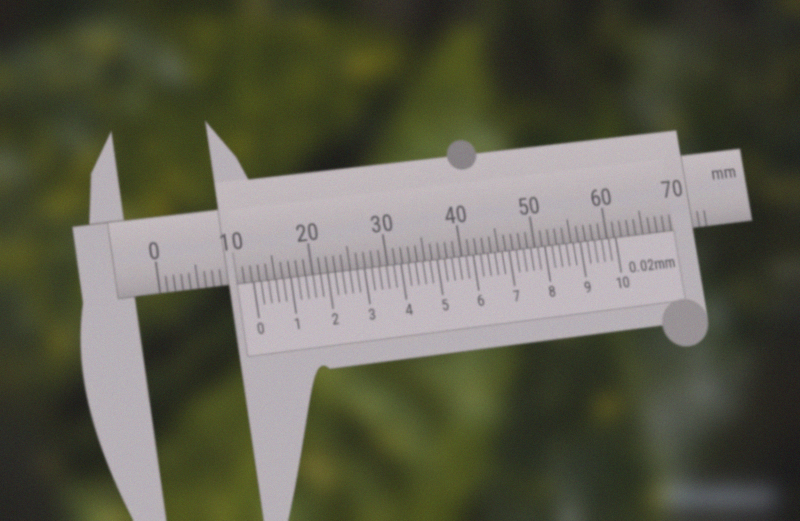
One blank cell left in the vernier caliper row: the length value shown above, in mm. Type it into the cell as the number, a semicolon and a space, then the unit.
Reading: 12.2; mm
